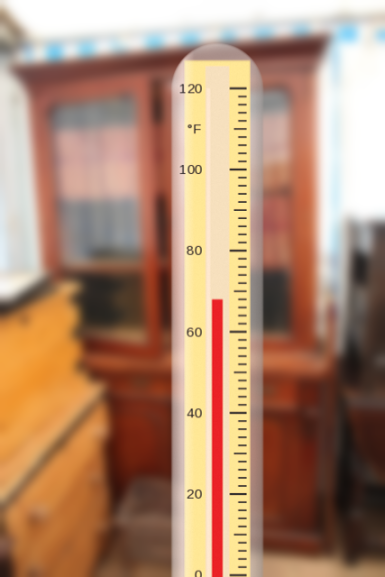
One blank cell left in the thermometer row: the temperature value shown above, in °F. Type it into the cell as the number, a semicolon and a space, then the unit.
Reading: 68; °F
